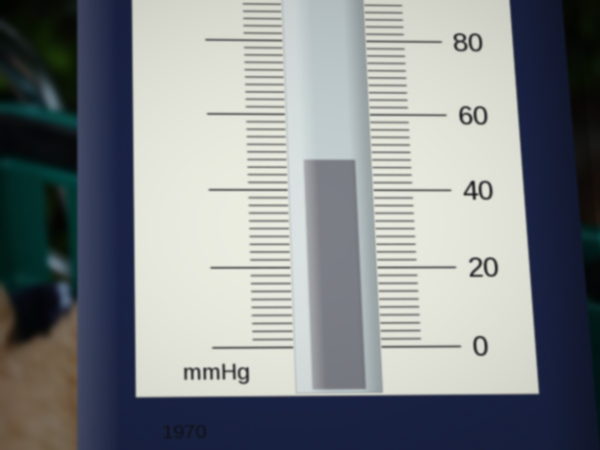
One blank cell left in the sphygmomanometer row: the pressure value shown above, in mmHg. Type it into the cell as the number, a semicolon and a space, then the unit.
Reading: 48; mmHg
